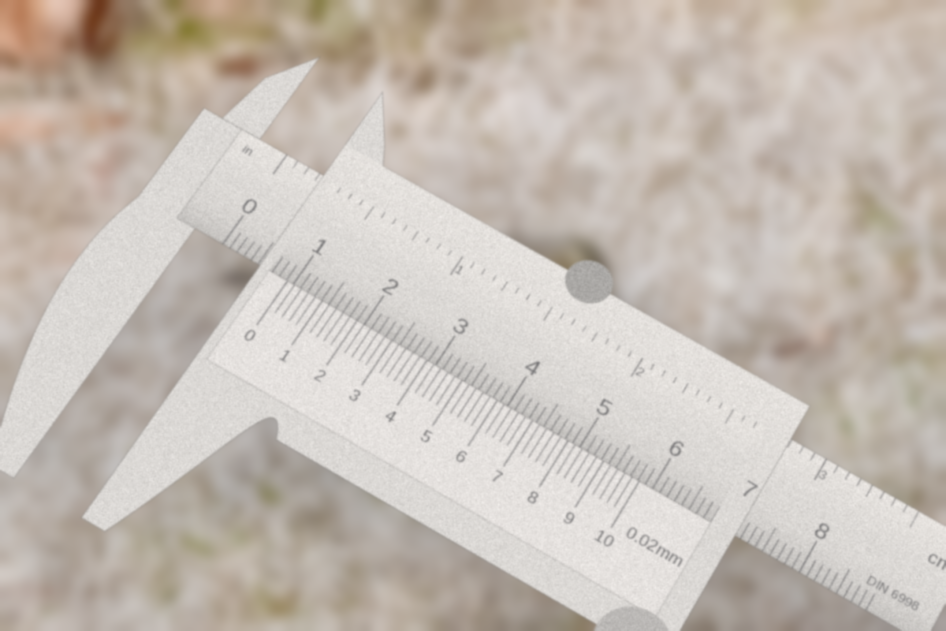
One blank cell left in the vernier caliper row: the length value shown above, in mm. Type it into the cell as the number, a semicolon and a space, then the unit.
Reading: 9.2; mm
